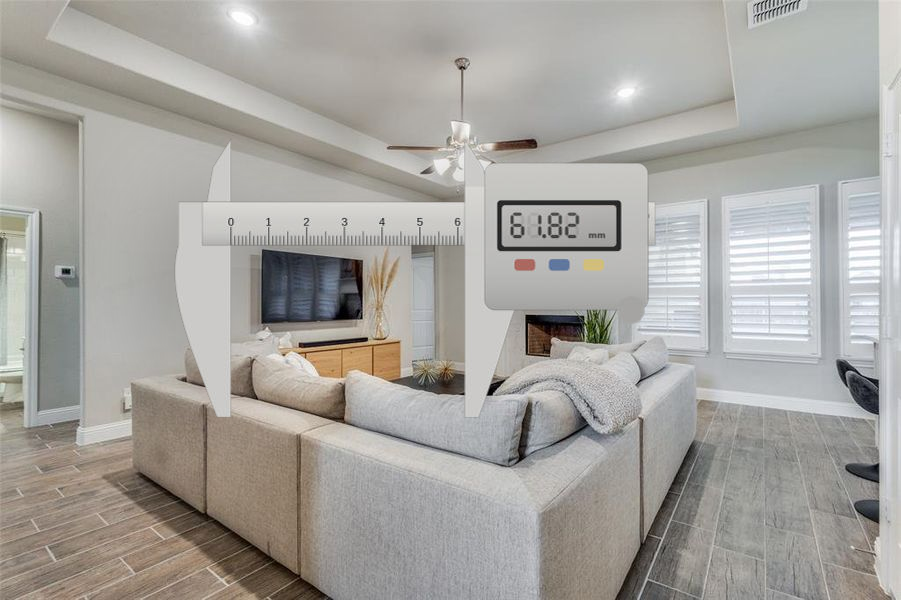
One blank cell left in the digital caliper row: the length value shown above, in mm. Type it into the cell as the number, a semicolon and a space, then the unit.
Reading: 61.82; mm
